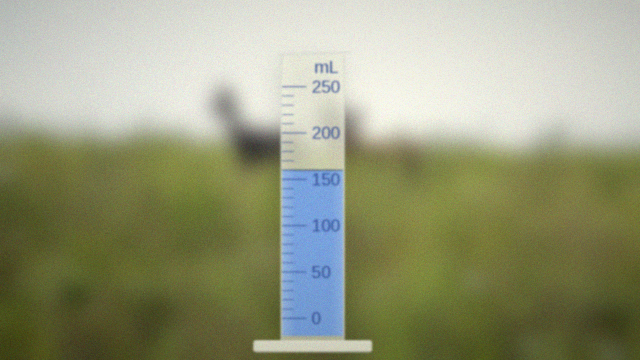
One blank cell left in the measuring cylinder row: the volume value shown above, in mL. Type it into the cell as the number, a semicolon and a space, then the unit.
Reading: 160; mL
